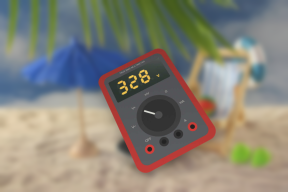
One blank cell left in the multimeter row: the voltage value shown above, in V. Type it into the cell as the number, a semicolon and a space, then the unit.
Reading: 328; V
